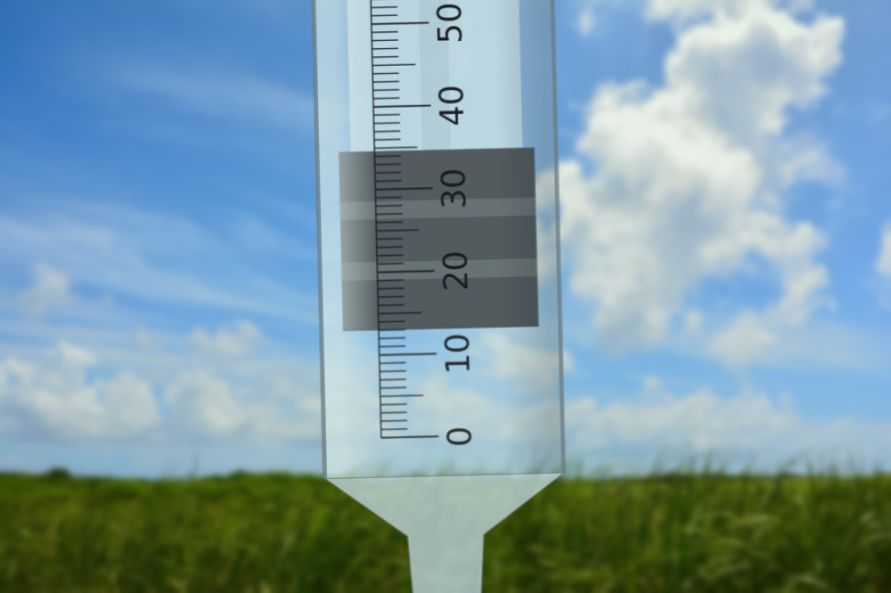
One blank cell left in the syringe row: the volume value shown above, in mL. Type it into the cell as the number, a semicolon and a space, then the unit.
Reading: 13; mL
